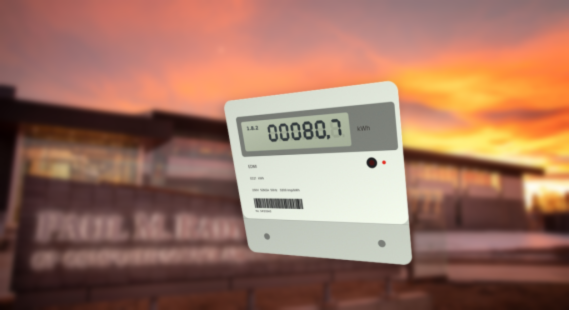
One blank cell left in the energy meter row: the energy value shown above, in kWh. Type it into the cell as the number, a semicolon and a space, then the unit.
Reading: 80.7; kWh
